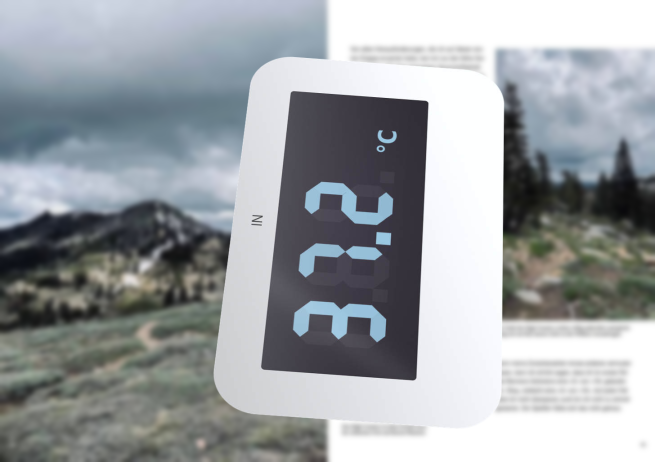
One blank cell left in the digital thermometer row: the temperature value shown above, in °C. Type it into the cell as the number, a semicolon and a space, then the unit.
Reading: 37.2; °C
